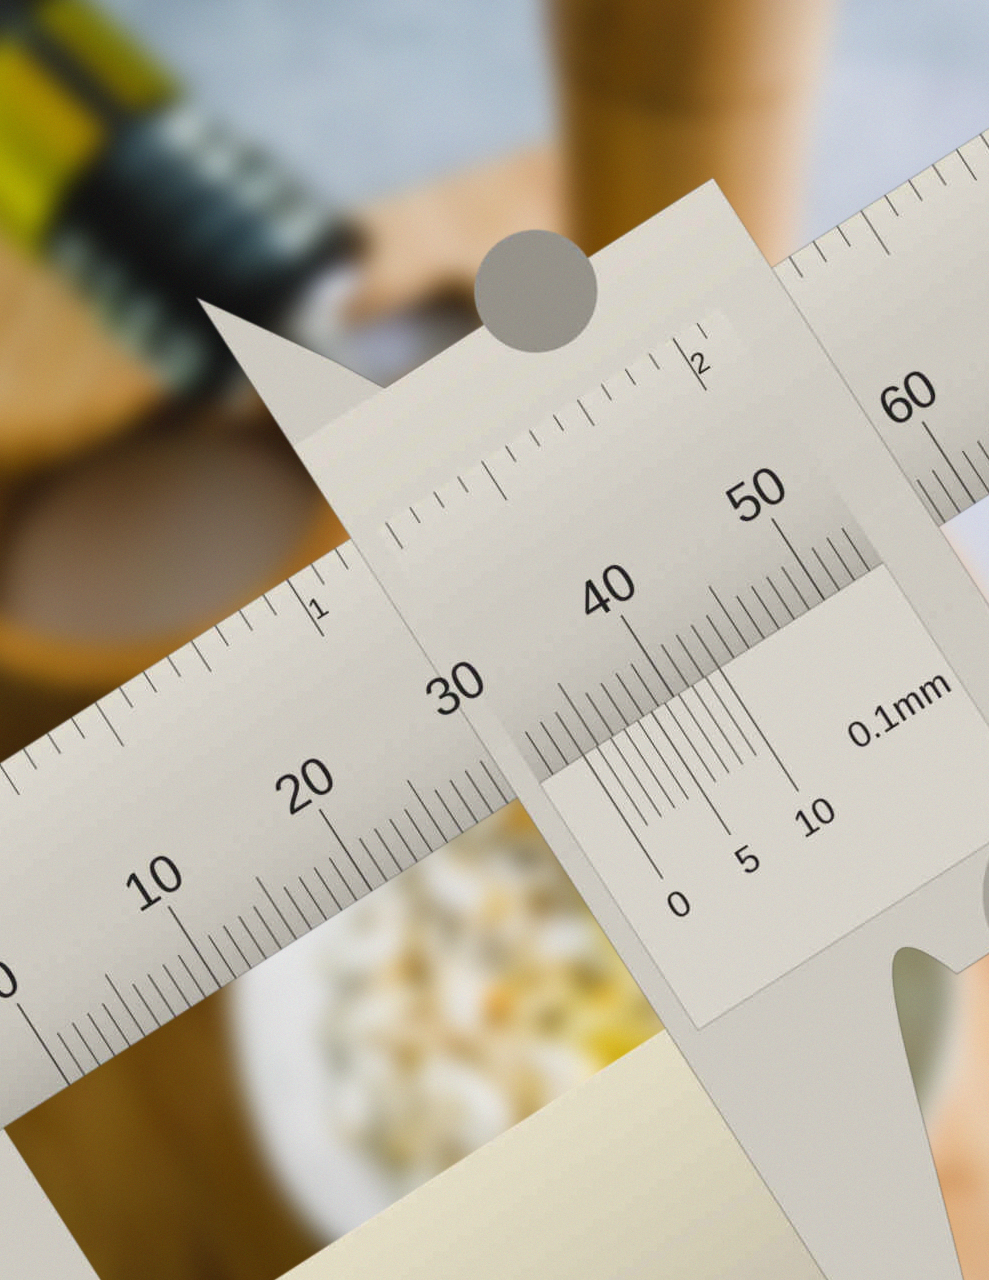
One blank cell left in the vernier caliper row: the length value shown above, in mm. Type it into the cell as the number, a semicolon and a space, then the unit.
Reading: 34.0; mm
